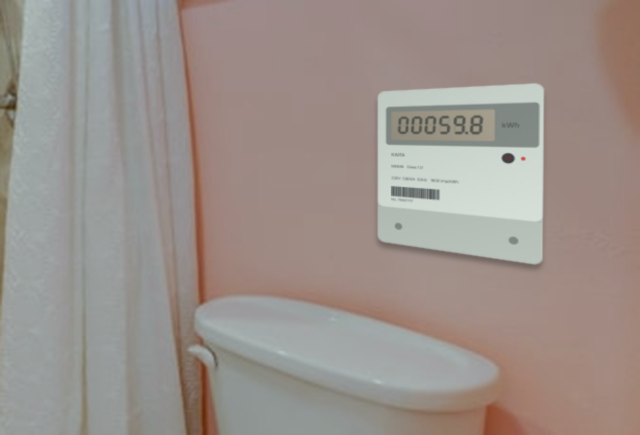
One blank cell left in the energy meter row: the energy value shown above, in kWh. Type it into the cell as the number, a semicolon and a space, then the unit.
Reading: 59.8; kWh
